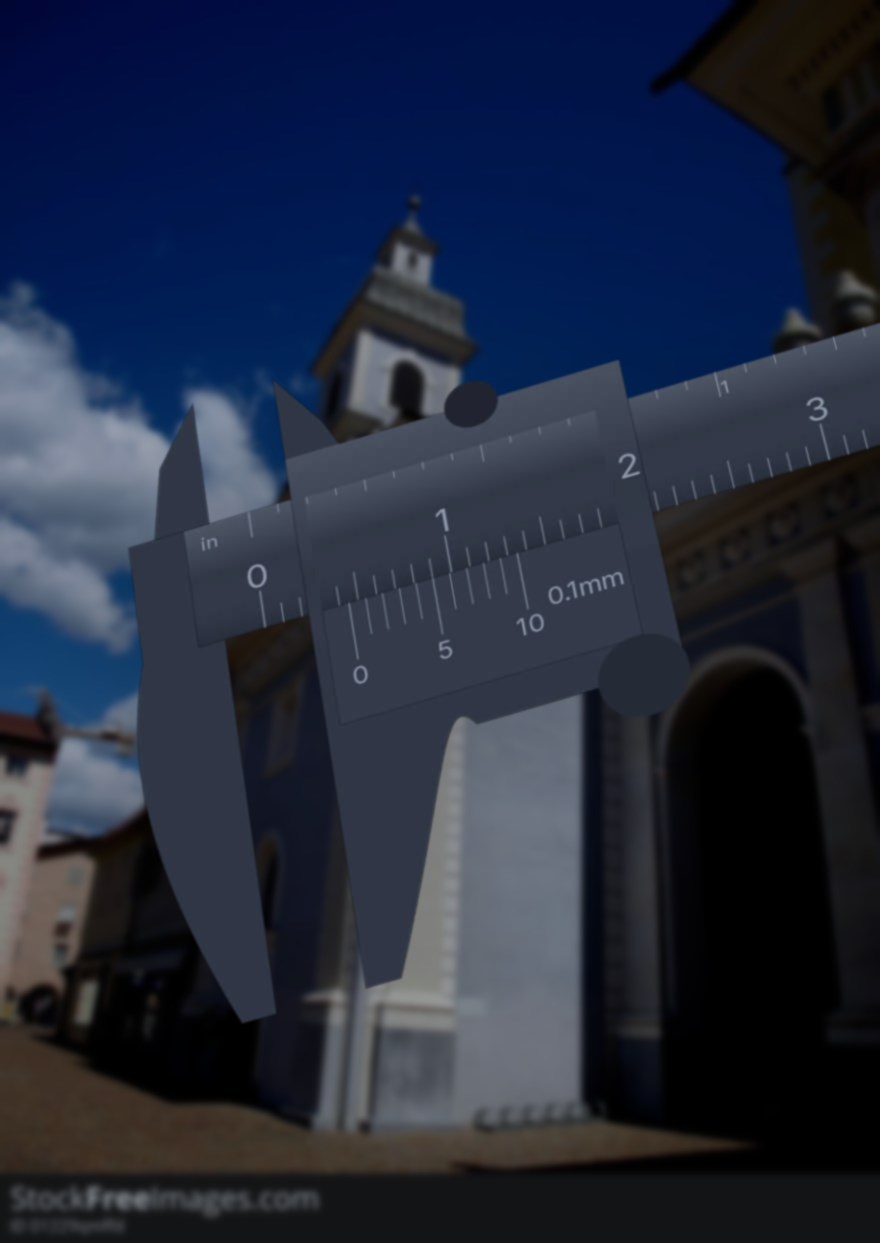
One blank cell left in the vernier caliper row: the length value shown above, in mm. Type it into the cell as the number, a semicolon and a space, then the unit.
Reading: 4.5; mm
